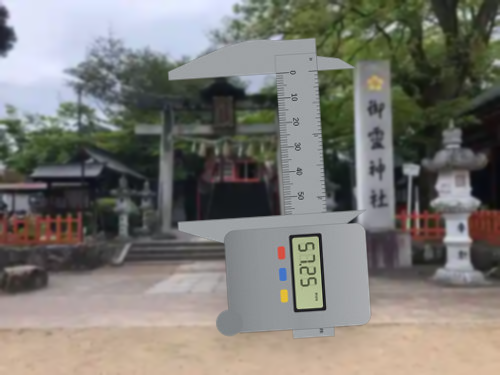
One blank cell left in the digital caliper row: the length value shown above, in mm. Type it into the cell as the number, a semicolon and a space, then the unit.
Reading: 57.25; mm
